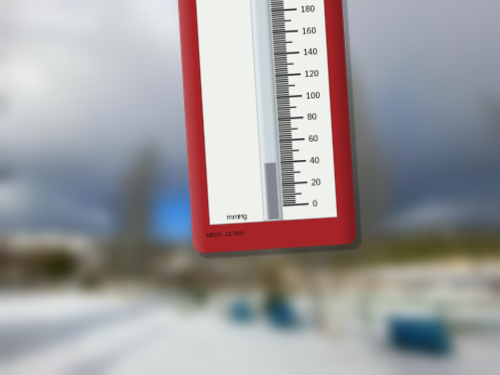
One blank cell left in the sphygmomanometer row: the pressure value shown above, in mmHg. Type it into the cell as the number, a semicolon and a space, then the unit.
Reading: 40; mmHg
